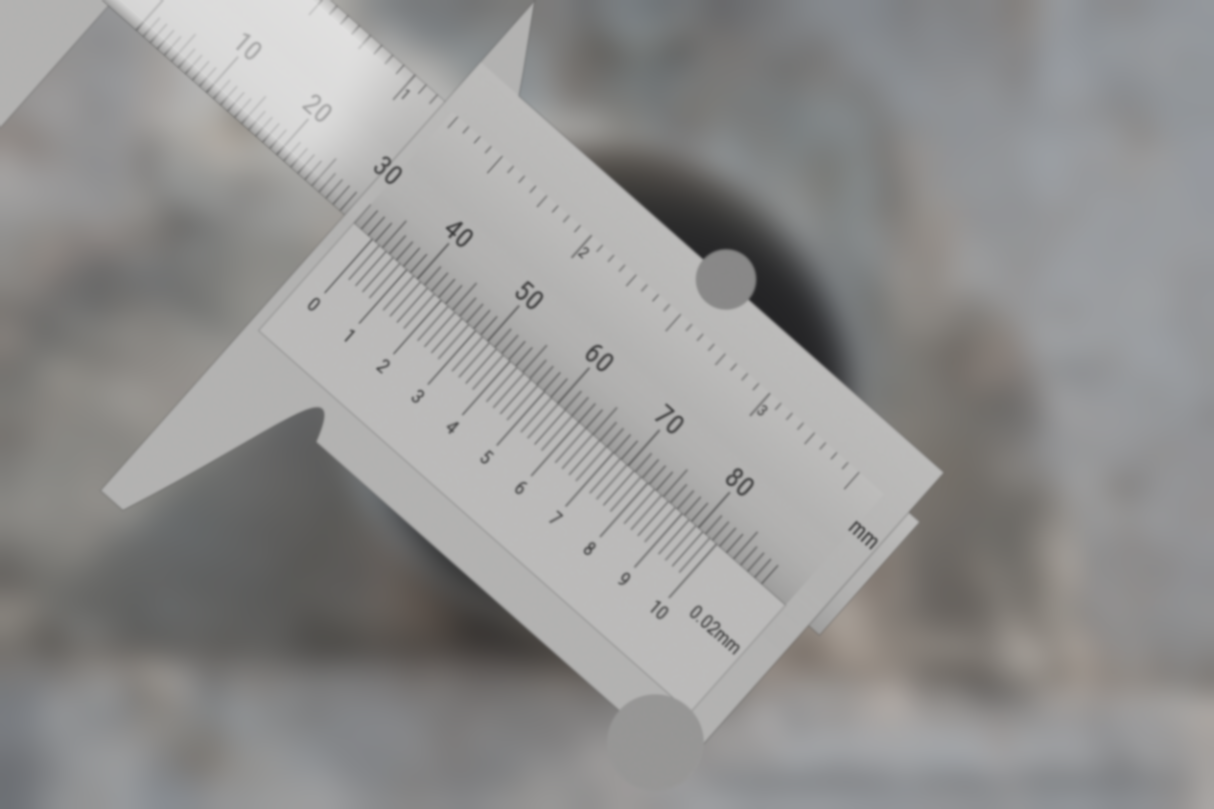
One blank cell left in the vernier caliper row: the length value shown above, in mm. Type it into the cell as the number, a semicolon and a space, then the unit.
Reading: 33.6; mm
